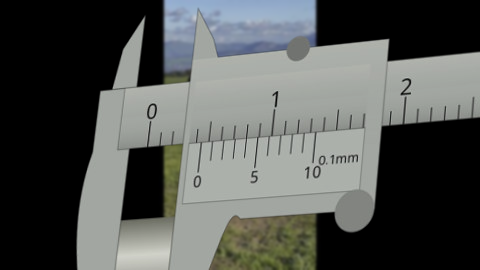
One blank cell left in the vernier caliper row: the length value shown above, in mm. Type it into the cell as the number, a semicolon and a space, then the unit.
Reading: 4.4; mm
